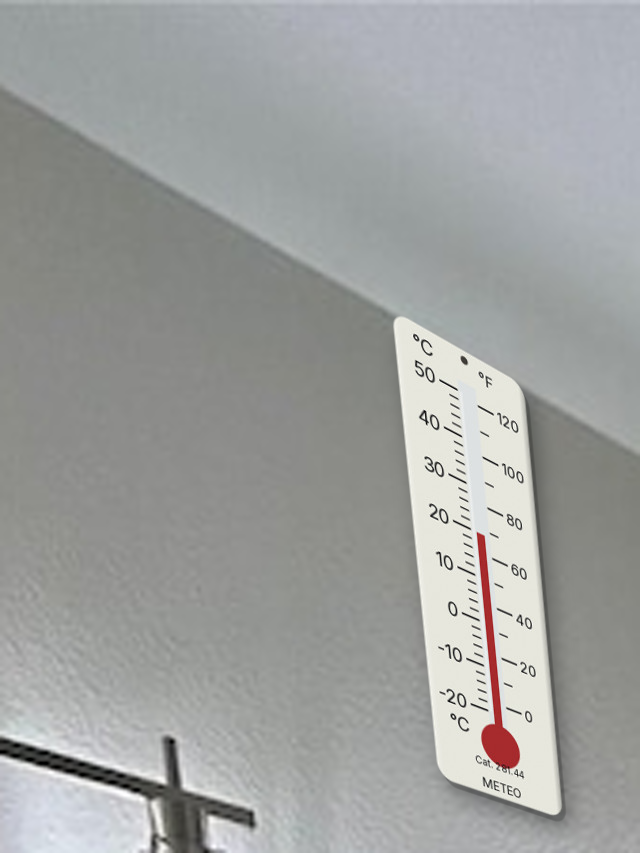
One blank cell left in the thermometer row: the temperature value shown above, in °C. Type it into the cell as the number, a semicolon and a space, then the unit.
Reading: 20; °C
